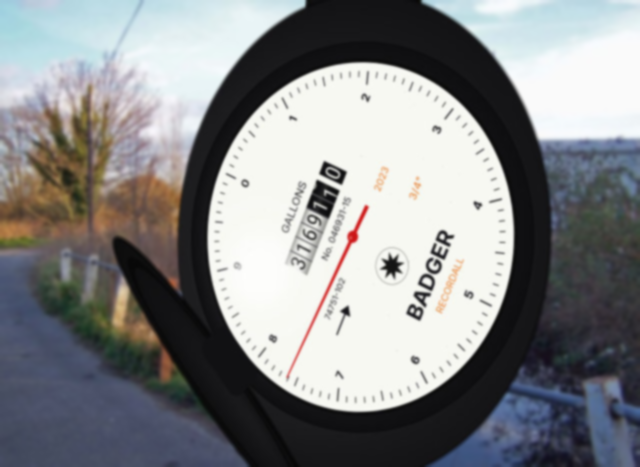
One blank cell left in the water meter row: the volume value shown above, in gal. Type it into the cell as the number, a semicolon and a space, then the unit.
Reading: 3169107.6; gal
